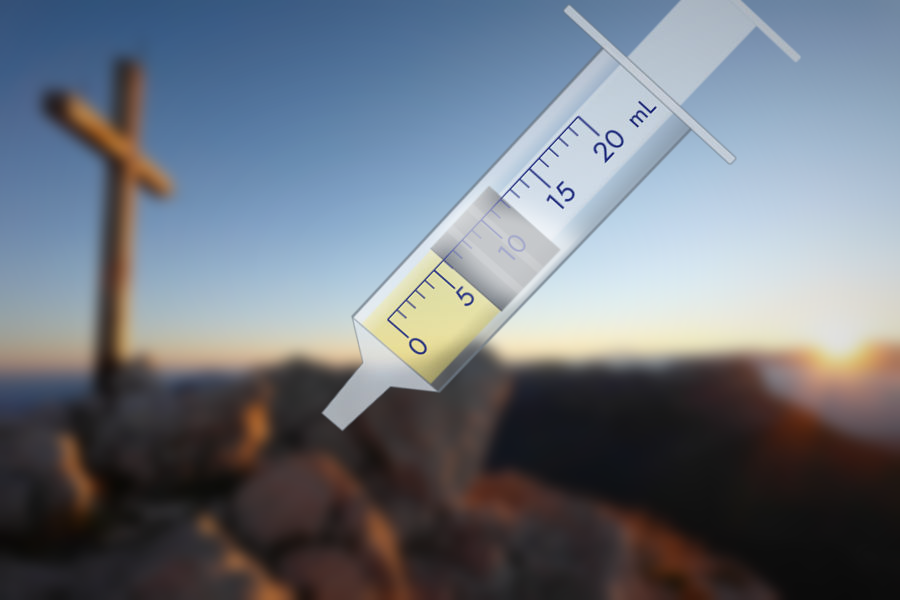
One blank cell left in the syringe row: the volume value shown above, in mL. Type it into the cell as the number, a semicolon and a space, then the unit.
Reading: 6; mL
